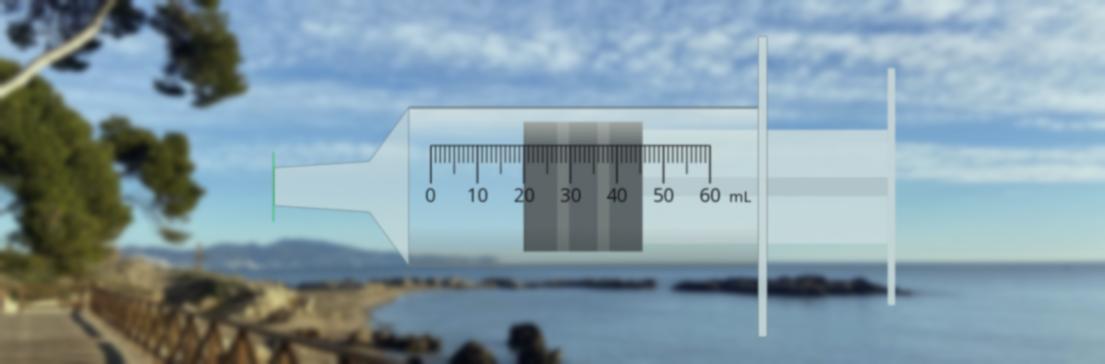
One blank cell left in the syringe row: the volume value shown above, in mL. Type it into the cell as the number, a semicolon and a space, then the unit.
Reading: 20; mL
